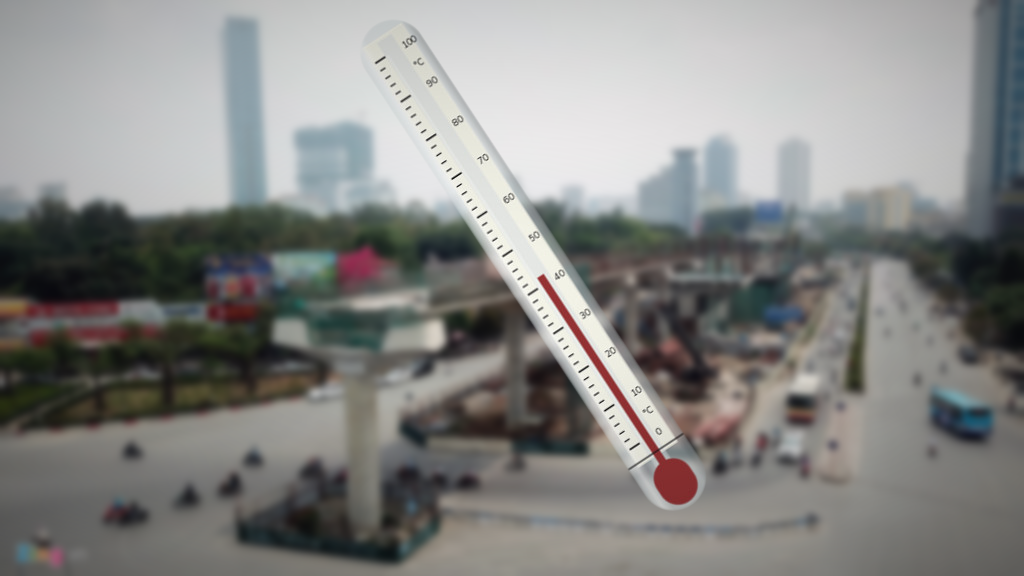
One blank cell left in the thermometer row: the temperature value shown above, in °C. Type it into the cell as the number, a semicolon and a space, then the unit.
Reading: 42; °C
